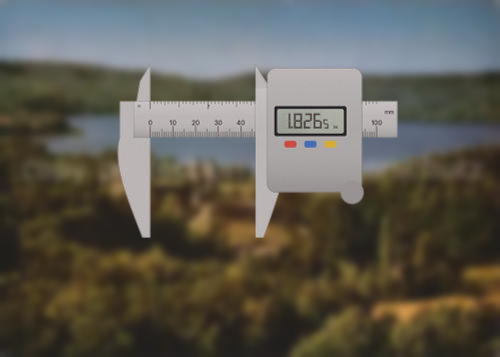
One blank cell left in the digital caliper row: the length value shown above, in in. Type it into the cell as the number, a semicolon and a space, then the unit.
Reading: 1.8265; in
